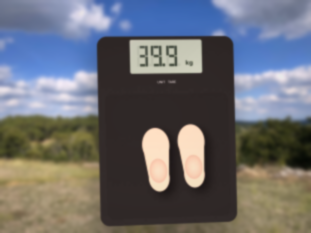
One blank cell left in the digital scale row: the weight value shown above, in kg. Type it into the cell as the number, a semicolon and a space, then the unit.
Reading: 39.9; kg
